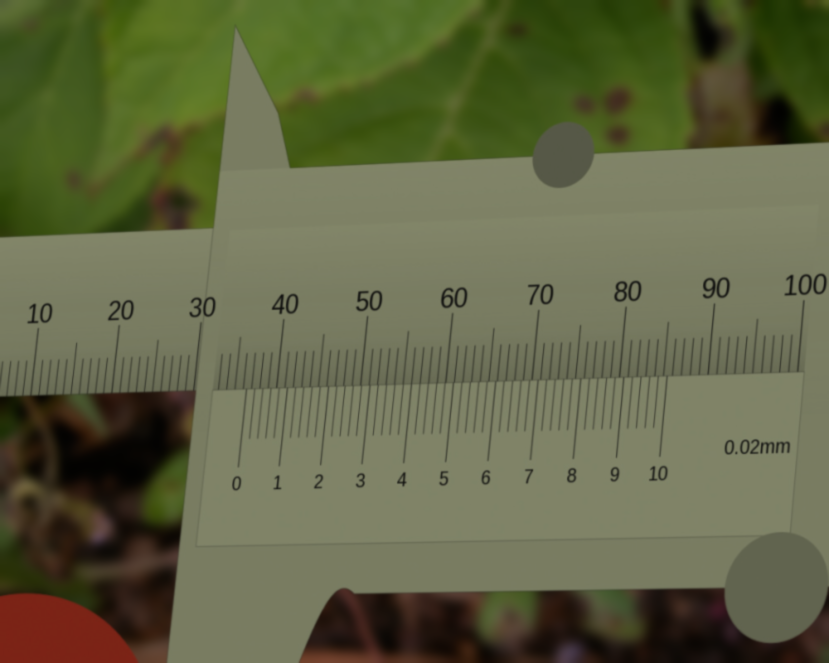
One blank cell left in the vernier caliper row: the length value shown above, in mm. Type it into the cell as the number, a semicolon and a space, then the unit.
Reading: 36.4; mm
